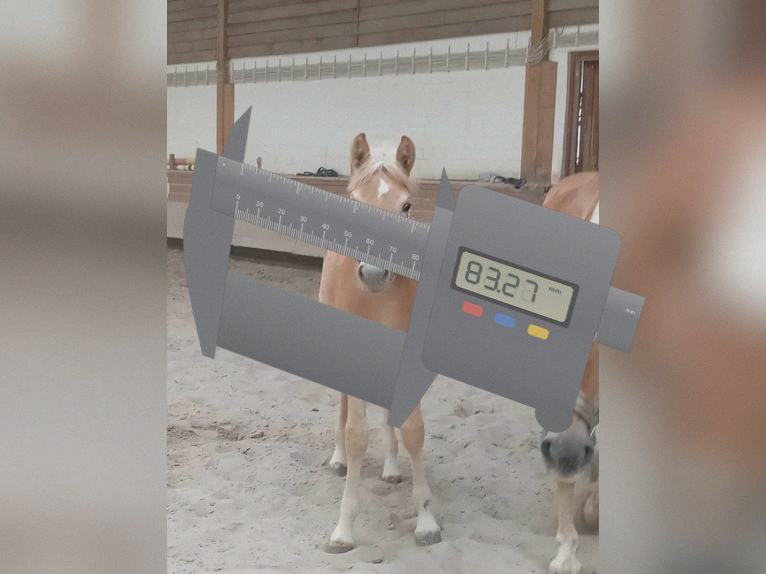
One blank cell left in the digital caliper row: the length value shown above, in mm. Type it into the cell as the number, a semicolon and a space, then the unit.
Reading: 83.27; mm
